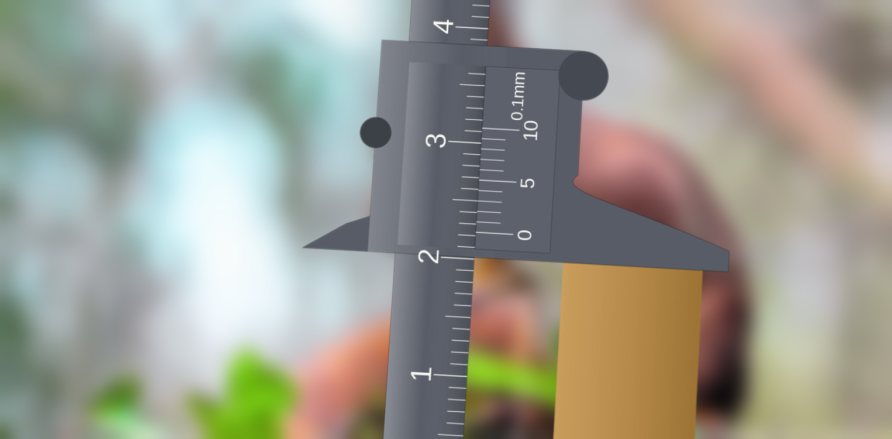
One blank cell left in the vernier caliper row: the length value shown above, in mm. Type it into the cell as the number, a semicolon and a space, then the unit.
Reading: 22.3; mm
